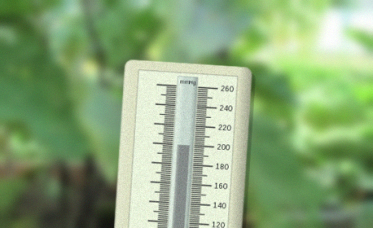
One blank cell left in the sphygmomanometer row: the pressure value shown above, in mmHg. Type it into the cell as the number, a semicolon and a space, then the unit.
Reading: 200; mmHg
